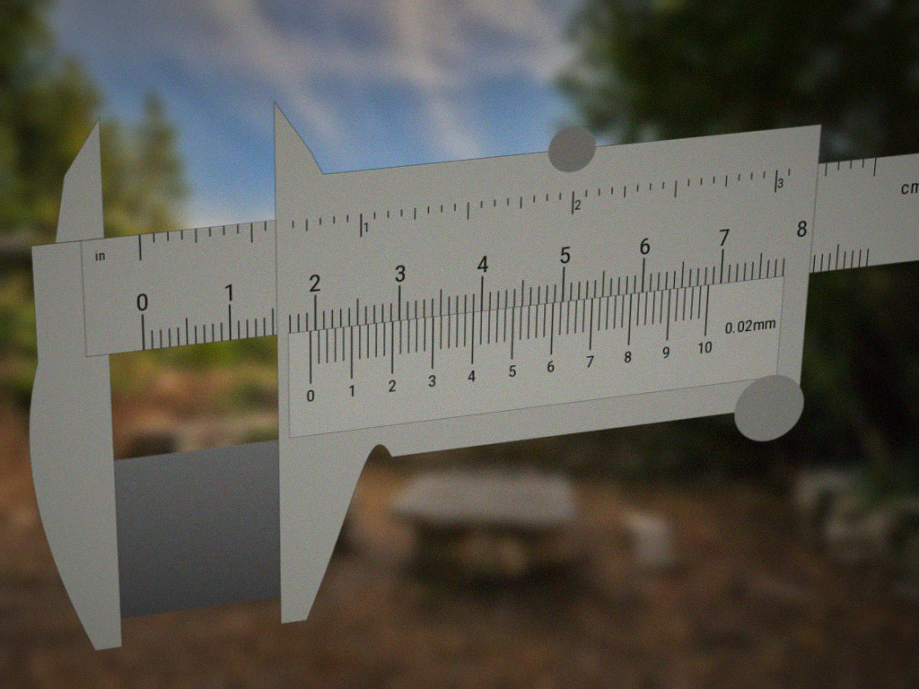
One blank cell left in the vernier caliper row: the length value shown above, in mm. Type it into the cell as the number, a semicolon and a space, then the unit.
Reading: 19.4; mm
